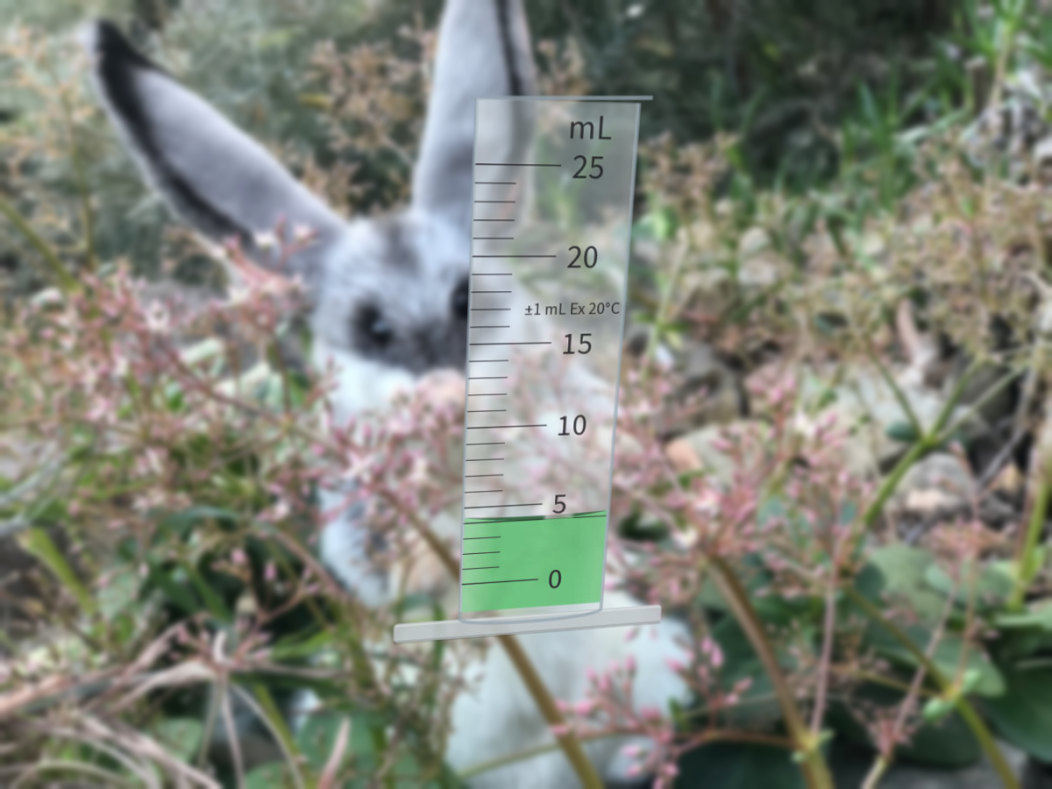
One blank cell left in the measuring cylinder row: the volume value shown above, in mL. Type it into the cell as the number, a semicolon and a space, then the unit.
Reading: 4; mL
